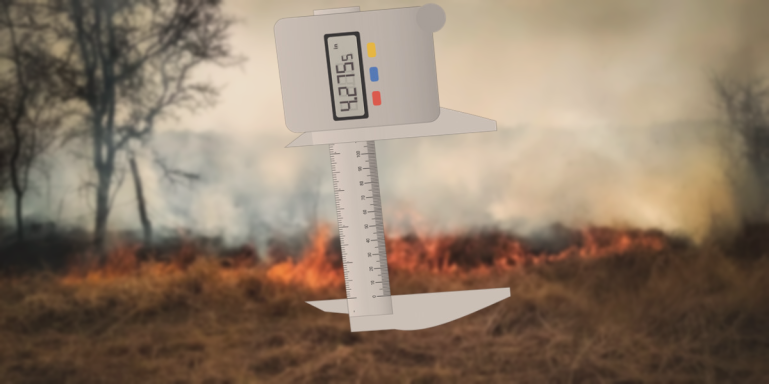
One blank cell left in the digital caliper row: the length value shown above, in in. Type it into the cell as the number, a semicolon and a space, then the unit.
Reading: 4.2755; in
